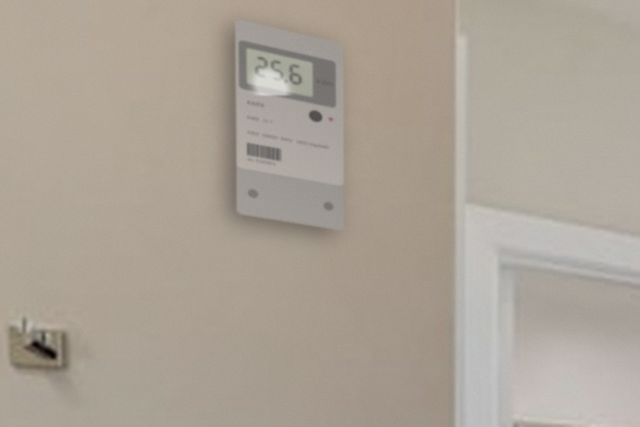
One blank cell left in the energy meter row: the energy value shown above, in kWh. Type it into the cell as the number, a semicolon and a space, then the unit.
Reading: 25.6; kWh
